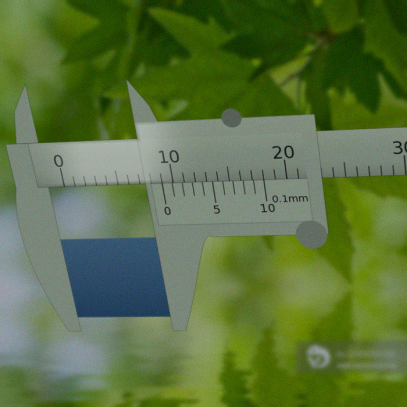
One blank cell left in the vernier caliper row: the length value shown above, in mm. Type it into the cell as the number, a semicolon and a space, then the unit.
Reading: 9.0; mm
